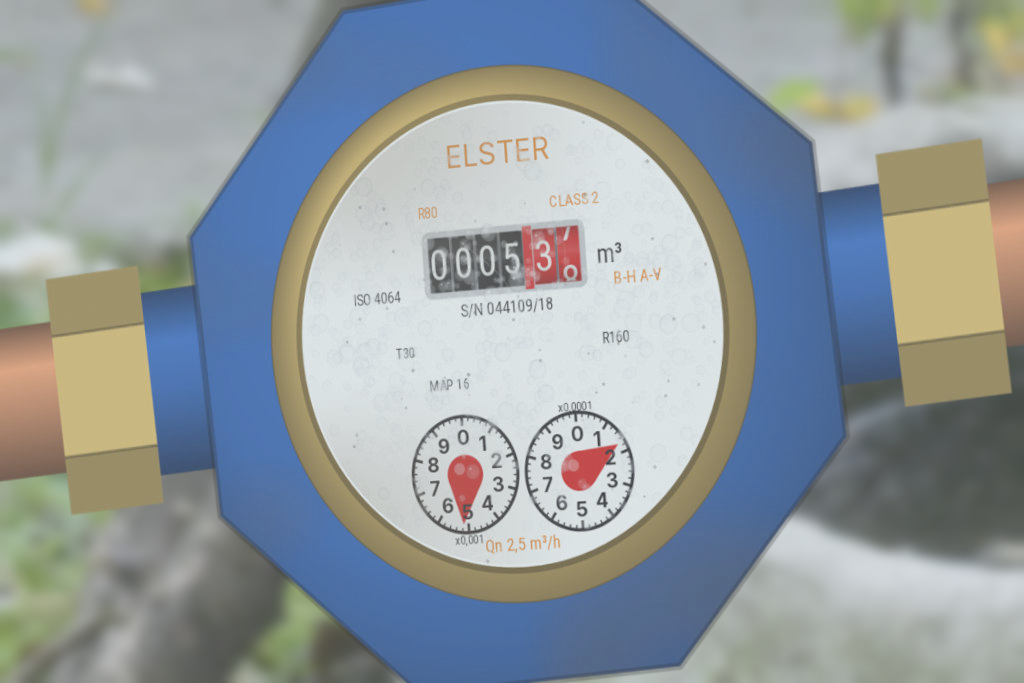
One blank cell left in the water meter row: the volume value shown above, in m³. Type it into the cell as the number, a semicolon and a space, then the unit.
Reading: 5.3751; m³
